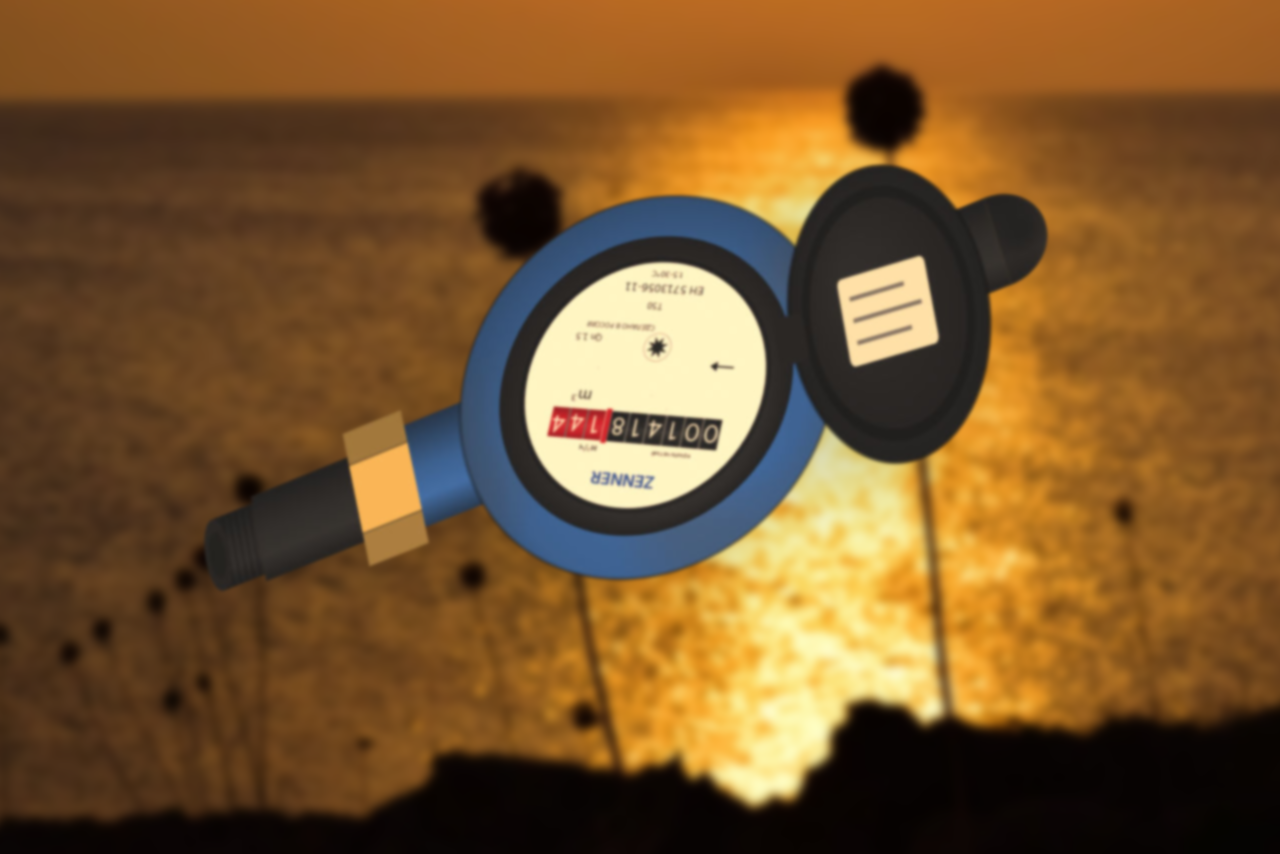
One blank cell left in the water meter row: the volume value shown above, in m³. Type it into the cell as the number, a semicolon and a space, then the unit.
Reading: 1418.144; m³
